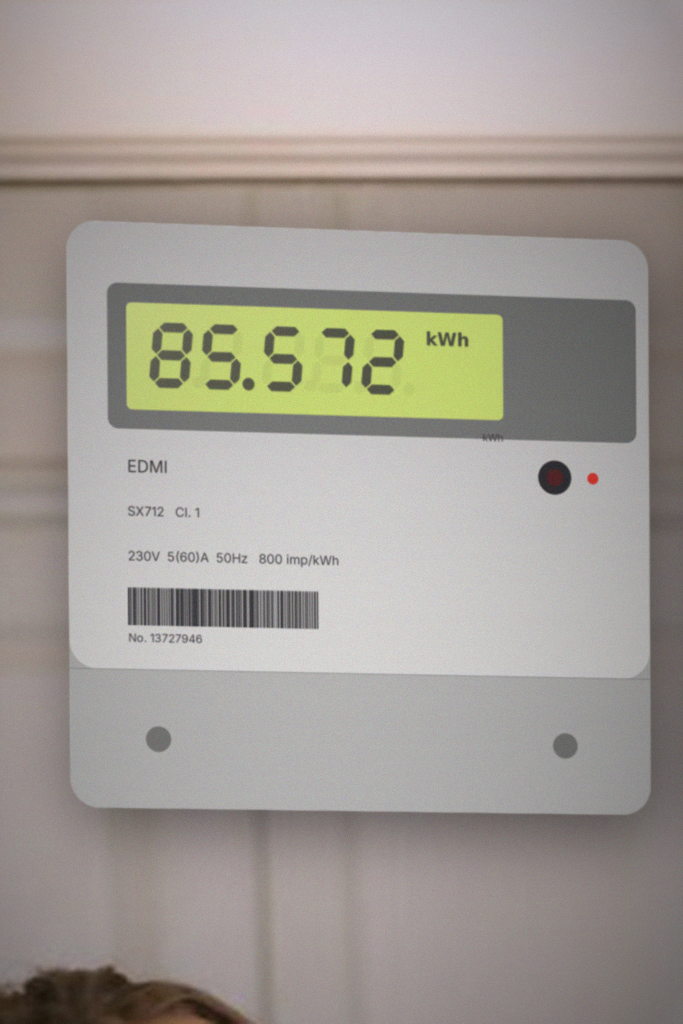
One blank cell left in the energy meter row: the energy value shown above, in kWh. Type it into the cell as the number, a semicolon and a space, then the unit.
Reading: 85.572; kWh
